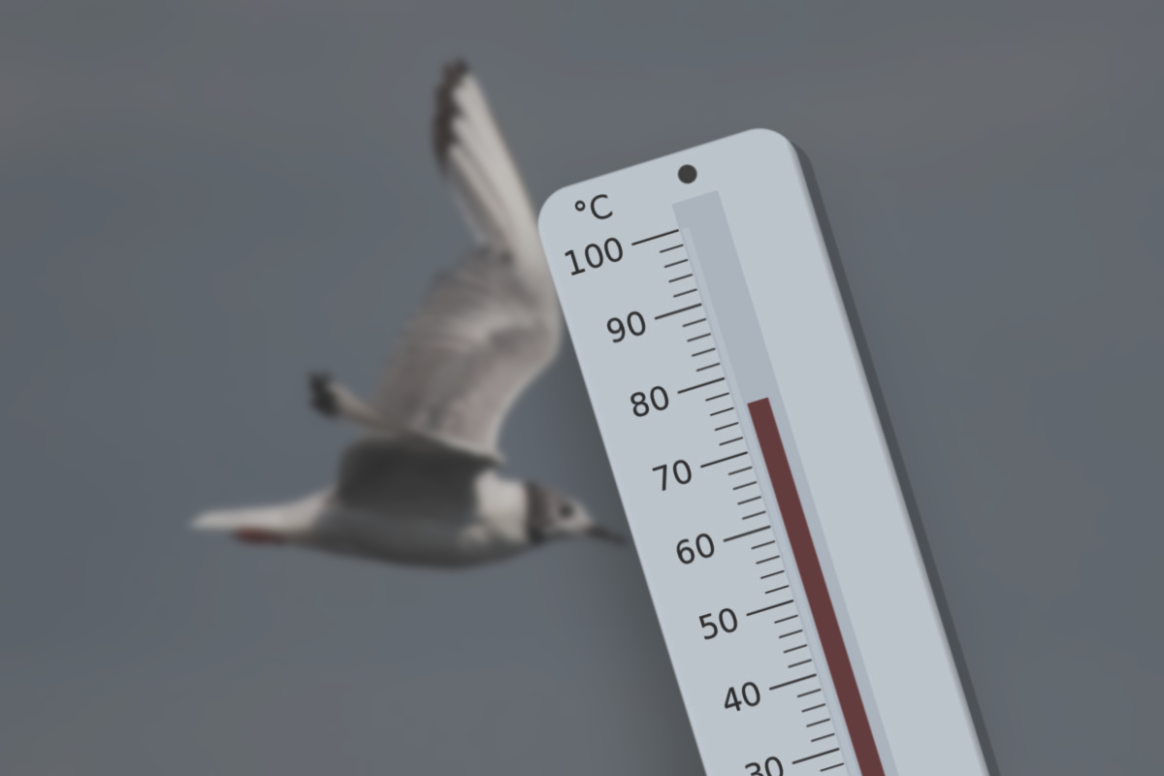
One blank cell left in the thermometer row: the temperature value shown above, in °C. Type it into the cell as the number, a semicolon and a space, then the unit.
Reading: 76; °C
